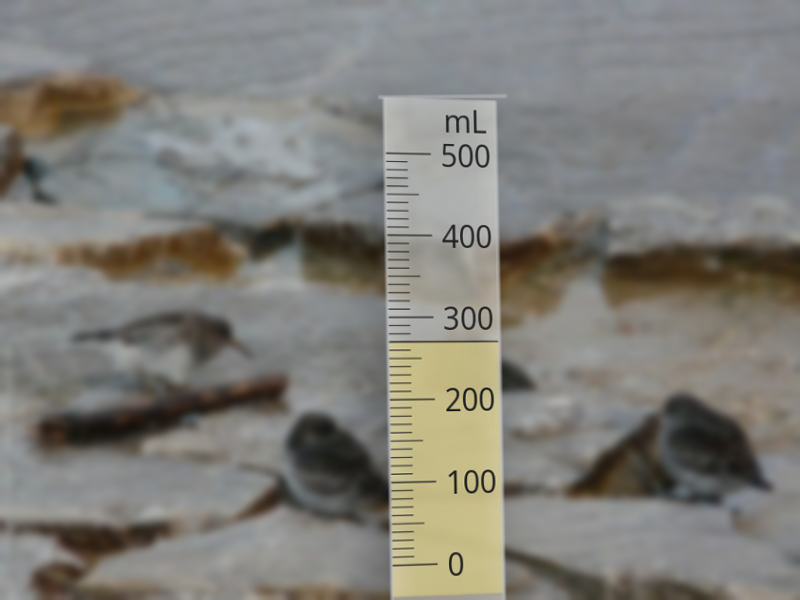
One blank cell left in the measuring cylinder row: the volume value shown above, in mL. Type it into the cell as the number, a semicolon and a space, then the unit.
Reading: 270; mL
